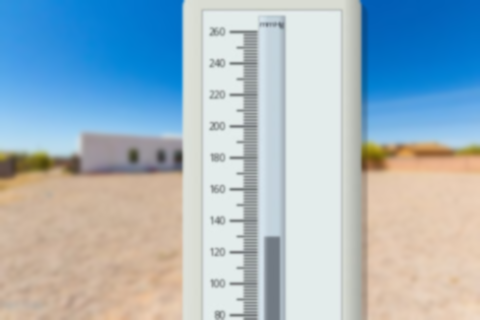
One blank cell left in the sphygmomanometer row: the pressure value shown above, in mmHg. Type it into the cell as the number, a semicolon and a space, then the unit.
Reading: 130; mmHg
